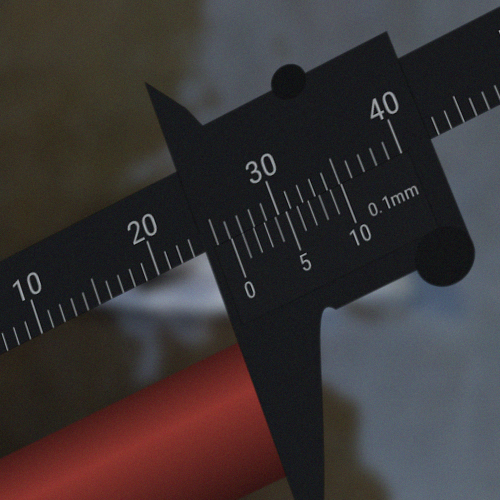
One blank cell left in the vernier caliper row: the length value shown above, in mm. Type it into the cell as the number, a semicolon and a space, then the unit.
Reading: 26.1; mm
